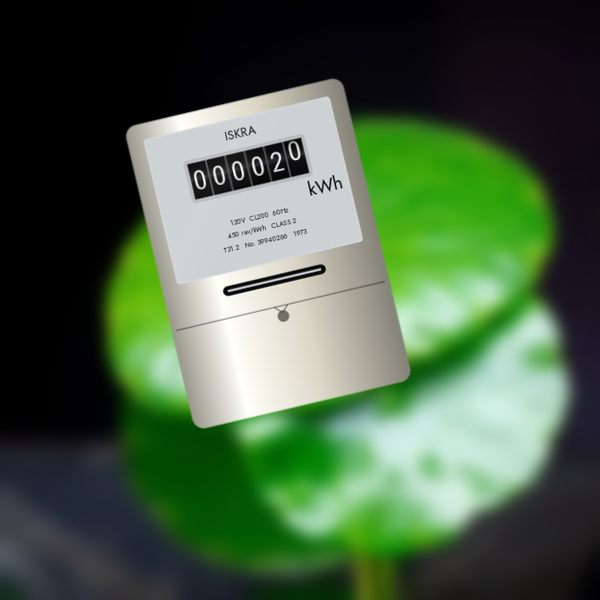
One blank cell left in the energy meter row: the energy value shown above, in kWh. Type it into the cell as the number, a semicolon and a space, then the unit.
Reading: 20; kWh
